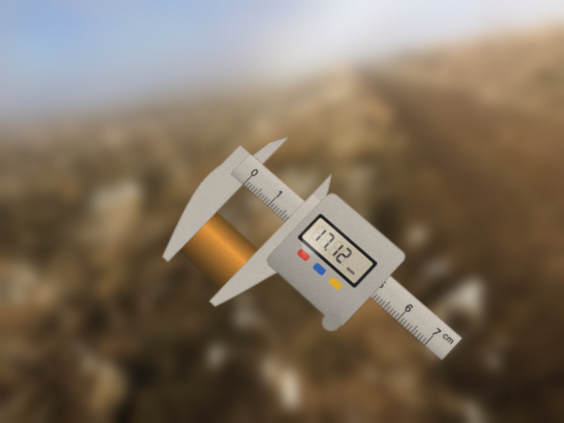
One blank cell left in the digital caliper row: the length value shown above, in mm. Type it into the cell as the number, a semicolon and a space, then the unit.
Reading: 17.12; mm
